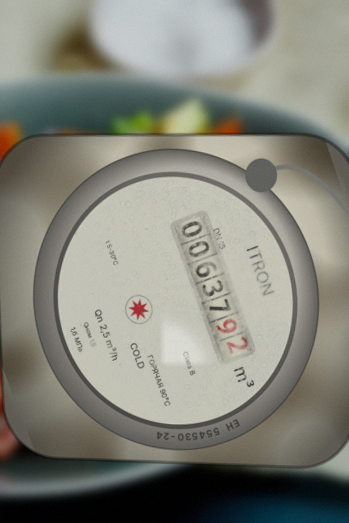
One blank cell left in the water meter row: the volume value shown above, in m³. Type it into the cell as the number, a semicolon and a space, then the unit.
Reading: 637.92; m³
